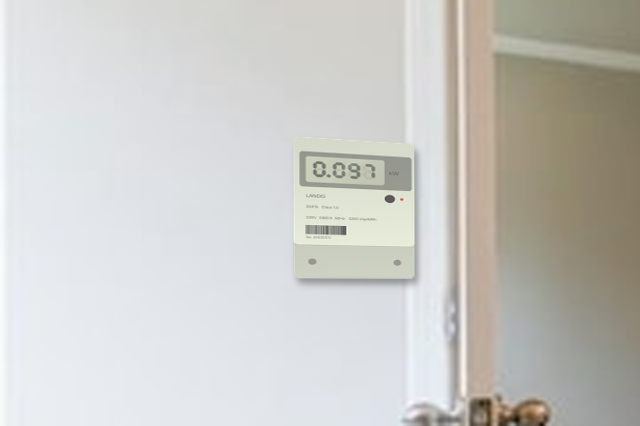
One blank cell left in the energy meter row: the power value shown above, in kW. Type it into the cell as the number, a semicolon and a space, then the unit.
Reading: 0.097; kW
